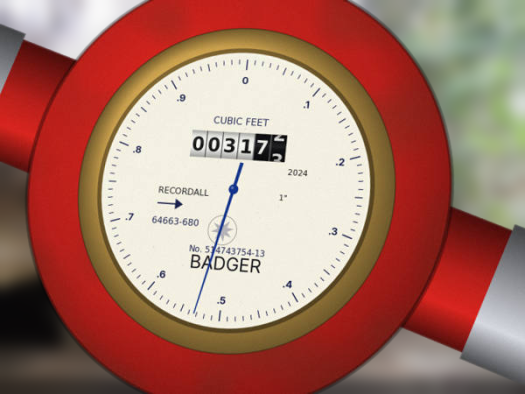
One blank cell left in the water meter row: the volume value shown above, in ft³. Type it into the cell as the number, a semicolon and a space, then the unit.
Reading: 3172.53; ft³
